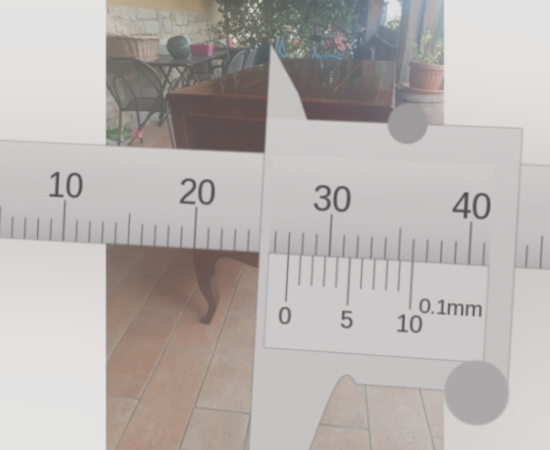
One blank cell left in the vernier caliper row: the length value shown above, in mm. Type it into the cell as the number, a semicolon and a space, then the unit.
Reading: 27.0; mm
